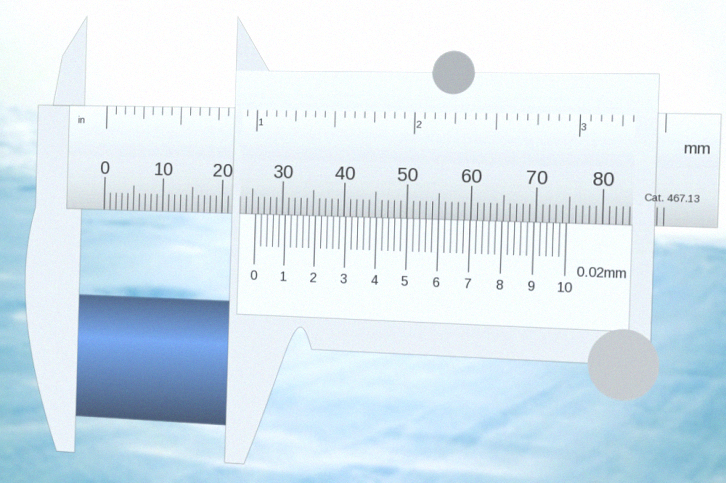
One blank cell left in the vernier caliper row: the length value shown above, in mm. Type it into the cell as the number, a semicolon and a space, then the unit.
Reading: 25.6; mm
